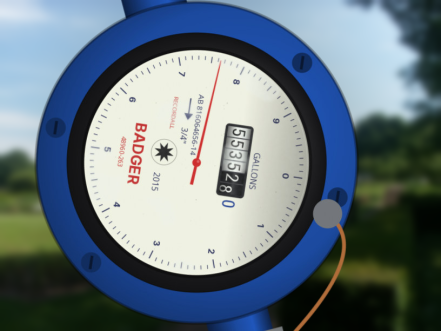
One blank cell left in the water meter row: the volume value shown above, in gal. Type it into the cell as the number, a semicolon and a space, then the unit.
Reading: 5535277.6; gal
